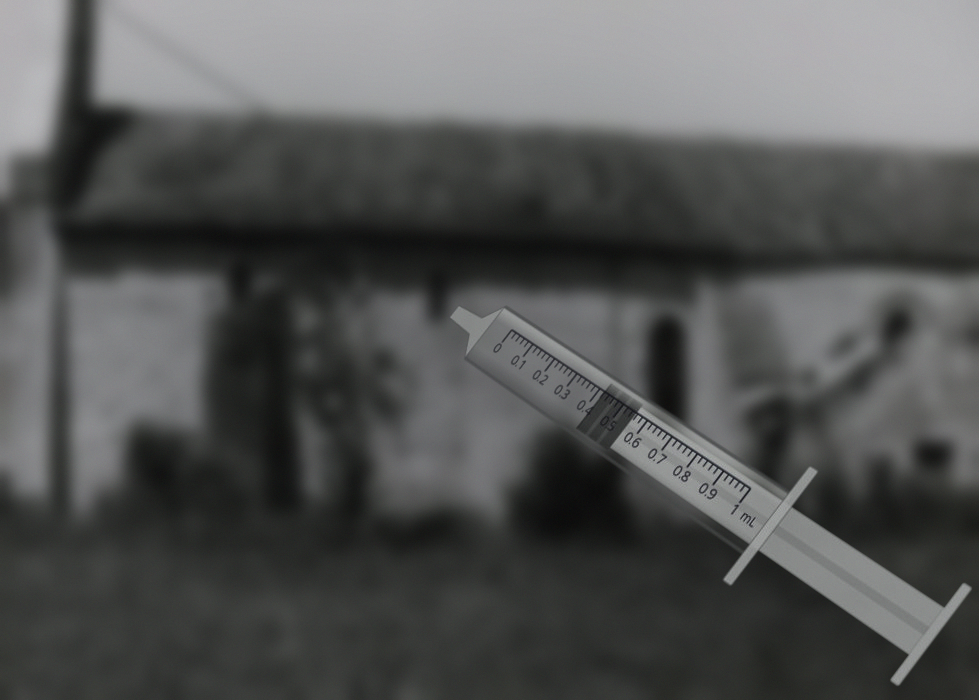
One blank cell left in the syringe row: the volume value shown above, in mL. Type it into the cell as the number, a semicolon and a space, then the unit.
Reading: 0.42; mL
